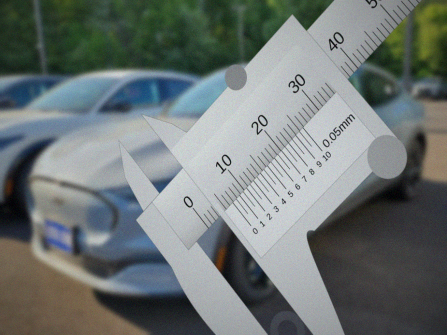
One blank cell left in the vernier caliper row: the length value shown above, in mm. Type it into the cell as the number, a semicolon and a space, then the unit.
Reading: 6.8; mm
